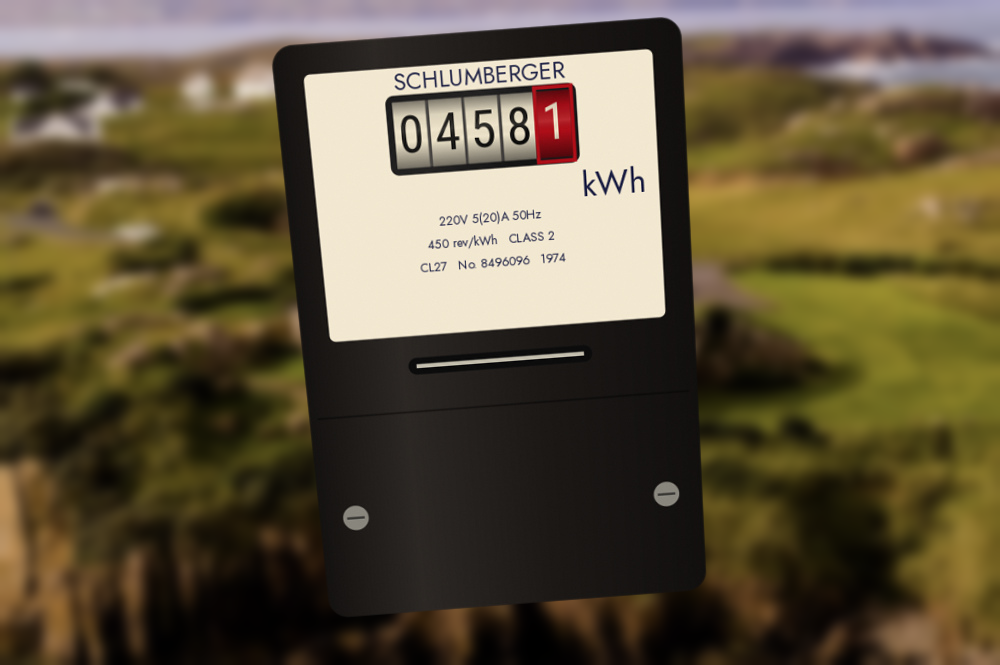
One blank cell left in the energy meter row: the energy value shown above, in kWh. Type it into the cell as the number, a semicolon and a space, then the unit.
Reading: 458.1; kWh
